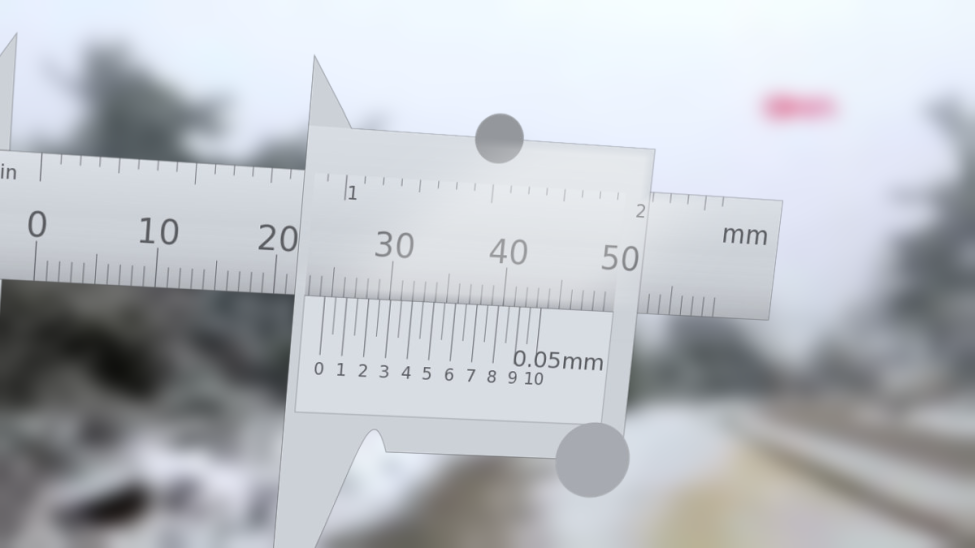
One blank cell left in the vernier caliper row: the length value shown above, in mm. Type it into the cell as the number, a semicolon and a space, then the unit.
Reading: 24.4; mm
